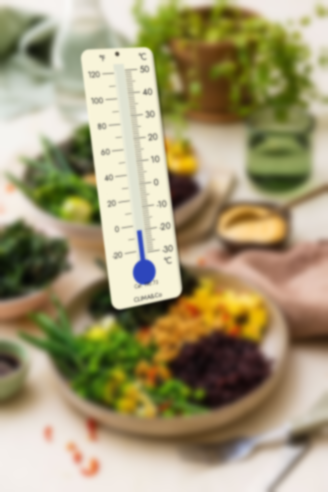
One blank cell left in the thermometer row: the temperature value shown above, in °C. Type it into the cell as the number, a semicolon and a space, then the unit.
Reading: -20; °C
